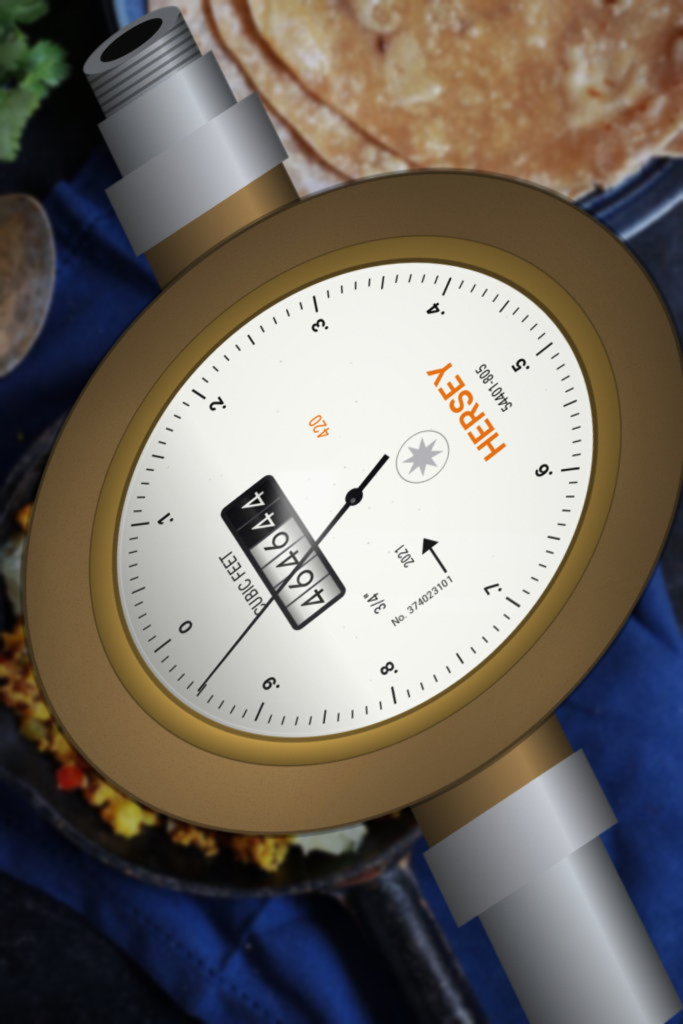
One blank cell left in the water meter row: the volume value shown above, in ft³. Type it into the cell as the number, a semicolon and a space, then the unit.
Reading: 464643.95; ft³
